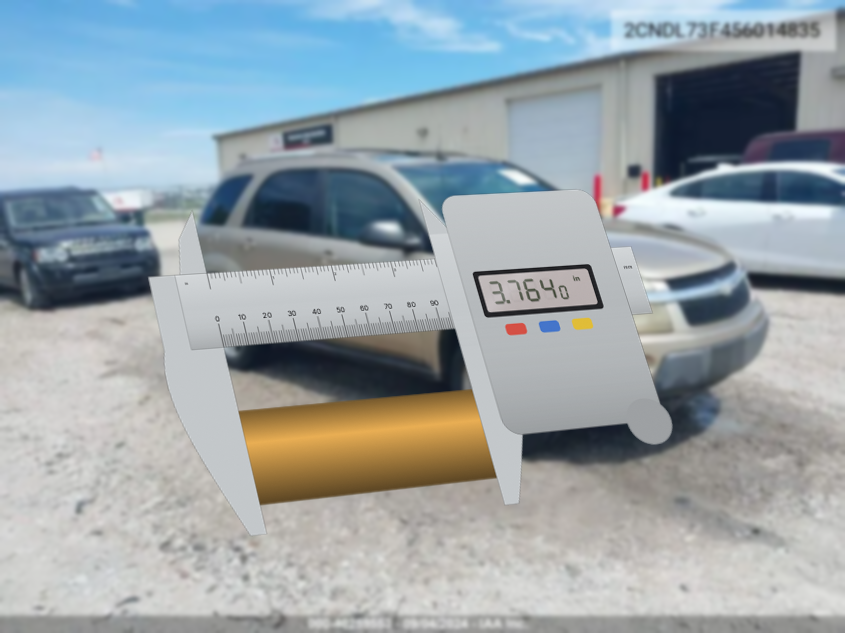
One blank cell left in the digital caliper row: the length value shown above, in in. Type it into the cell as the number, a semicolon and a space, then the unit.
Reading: 3.7640; in
